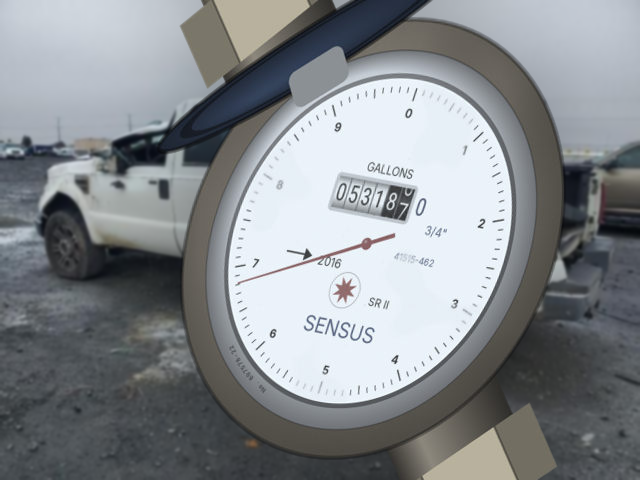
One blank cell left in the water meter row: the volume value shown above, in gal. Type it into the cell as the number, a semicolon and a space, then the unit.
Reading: 531866.8; gal
